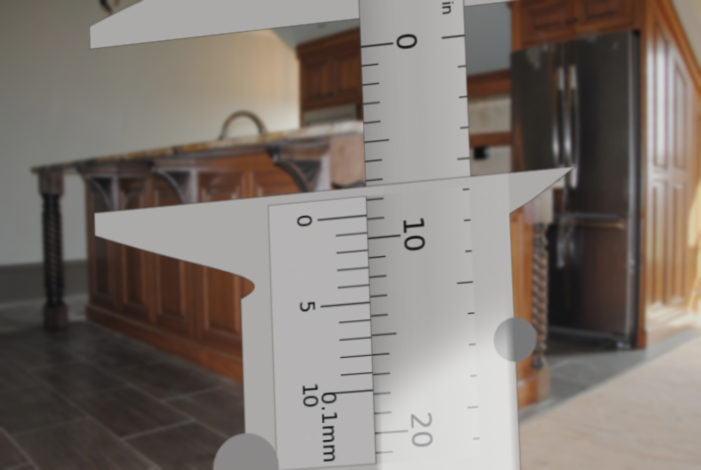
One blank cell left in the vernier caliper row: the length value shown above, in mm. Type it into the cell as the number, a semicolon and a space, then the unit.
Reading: 8.8; mm
